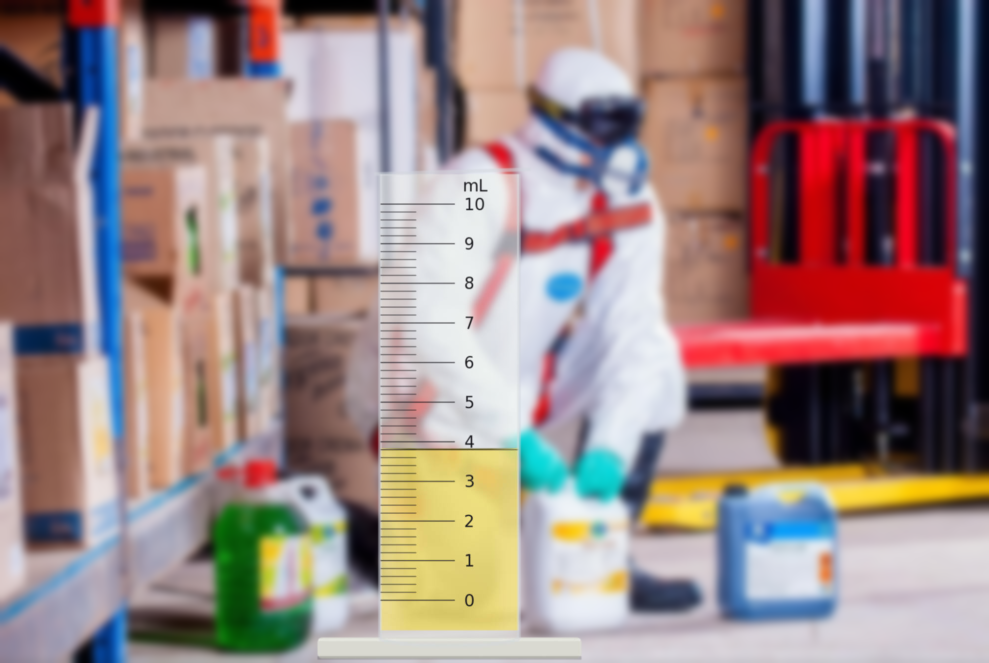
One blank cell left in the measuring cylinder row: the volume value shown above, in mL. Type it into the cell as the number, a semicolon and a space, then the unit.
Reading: 3.8; mL
